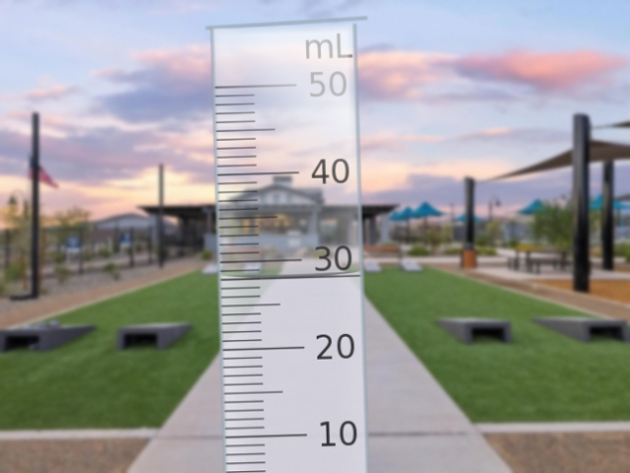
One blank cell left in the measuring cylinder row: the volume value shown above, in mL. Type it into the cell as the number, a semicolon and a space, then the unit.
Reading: 28; mL
